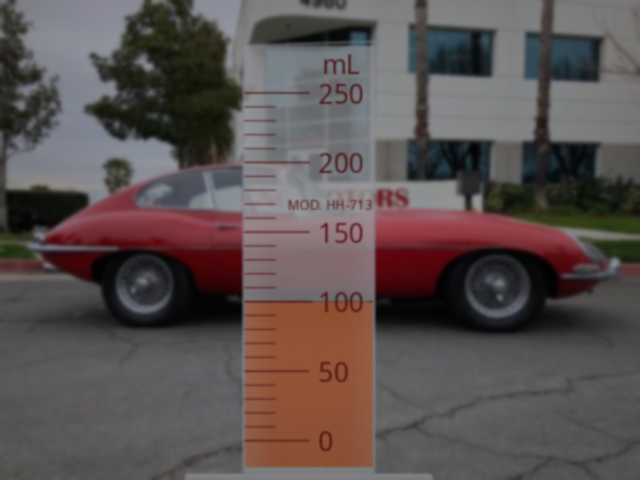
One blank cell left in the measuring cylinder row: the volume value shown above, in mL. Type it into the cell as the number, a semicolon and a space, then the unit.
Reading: 100; mL
